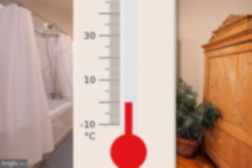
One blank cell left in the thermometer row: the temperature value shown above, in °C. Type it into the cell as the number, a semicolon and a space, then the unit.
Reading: 0; °C
